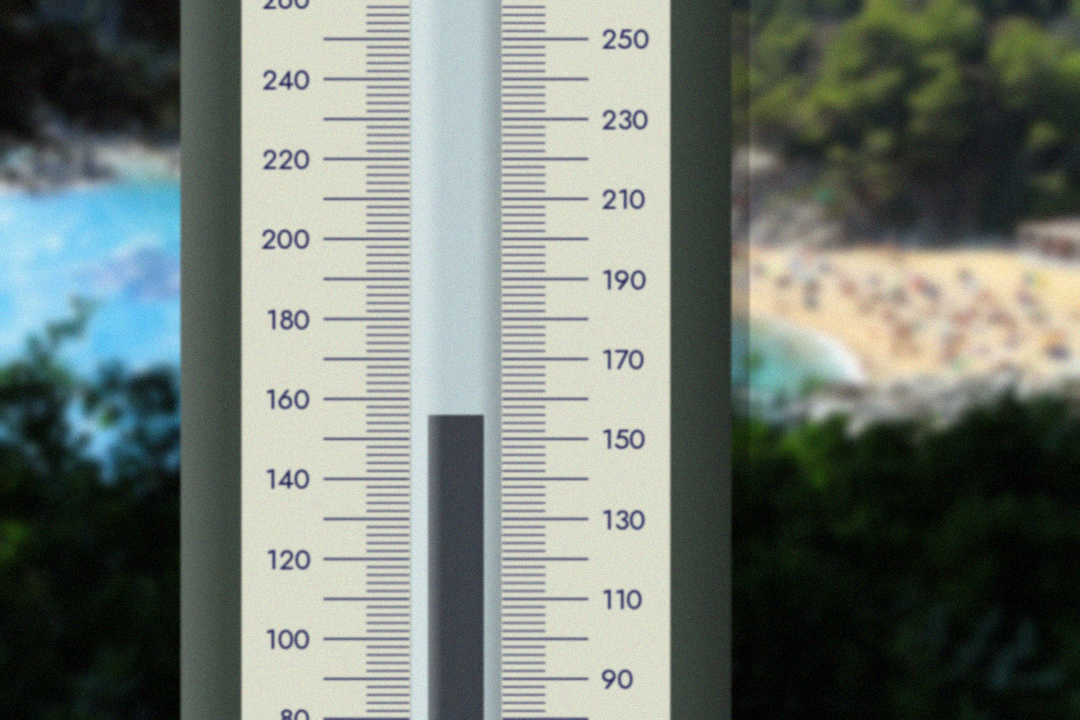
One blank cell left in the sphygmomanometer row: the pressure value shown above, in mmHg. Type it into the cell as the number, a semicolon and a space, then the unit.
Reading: 156; mmHg
